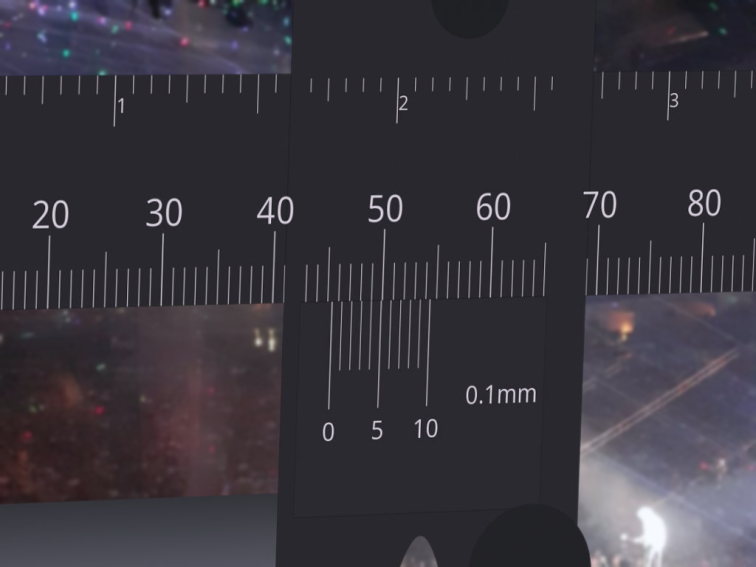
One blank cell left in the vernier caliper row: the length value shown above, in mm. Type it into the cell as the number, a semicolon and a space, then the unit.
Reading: 45.4; mm
